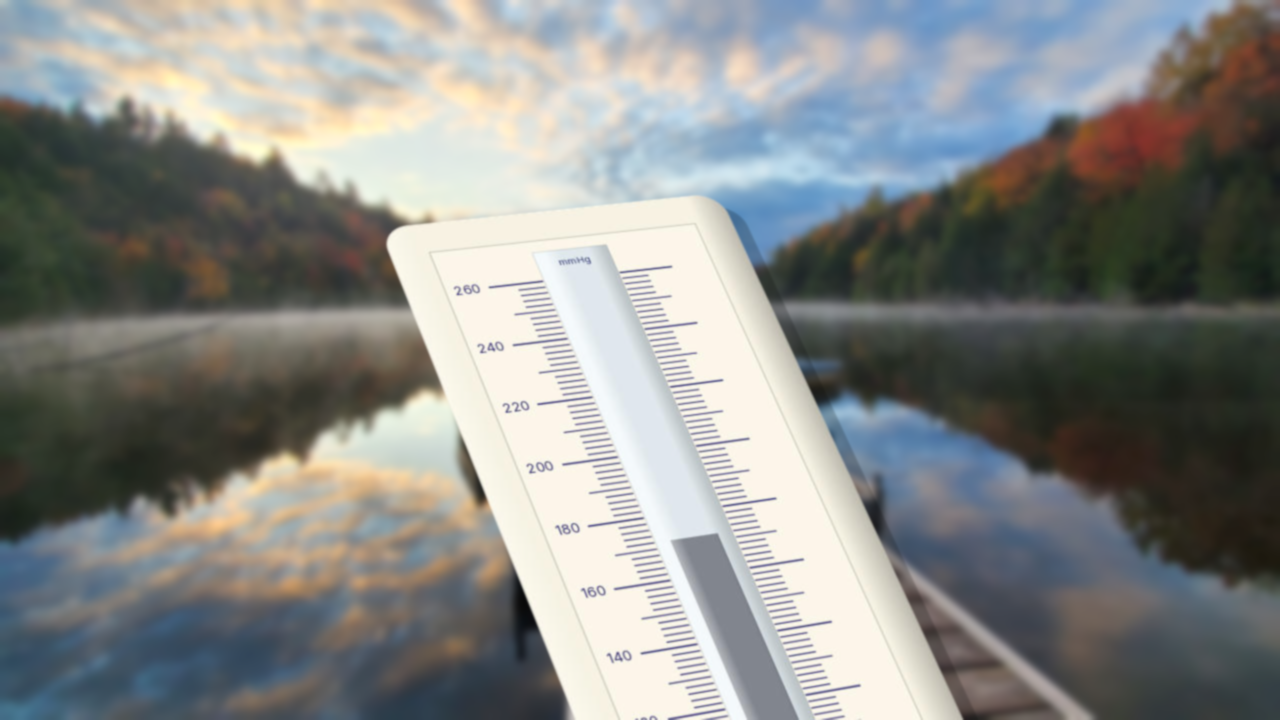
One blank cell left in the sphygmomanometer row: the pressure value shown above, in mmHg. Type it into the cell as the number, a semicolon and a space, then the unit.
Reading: 172; mmHg
